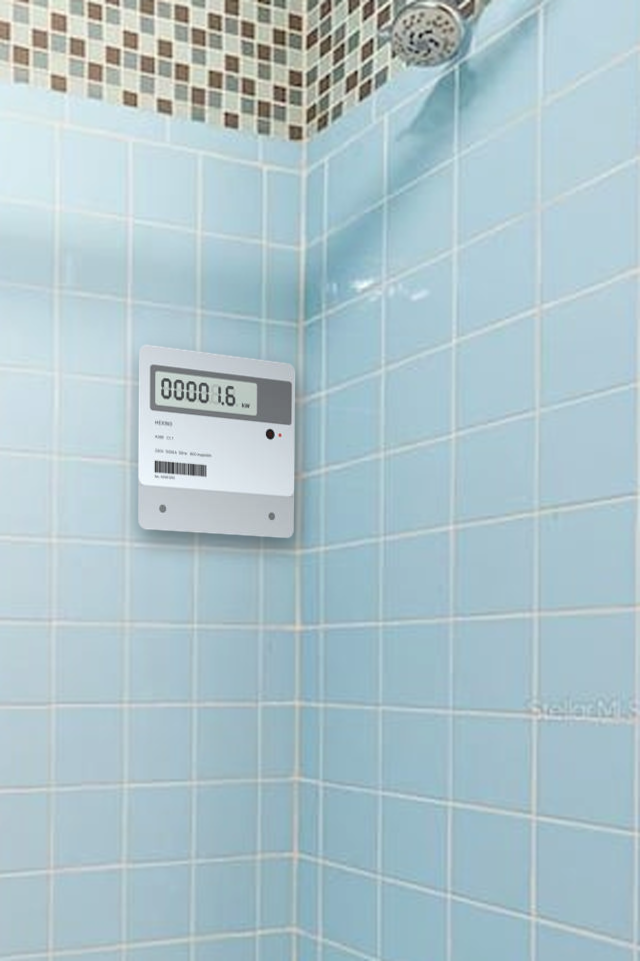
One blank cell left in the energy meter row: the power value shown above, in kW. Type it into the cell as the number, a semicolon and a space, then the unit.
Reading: 1.6; kW
